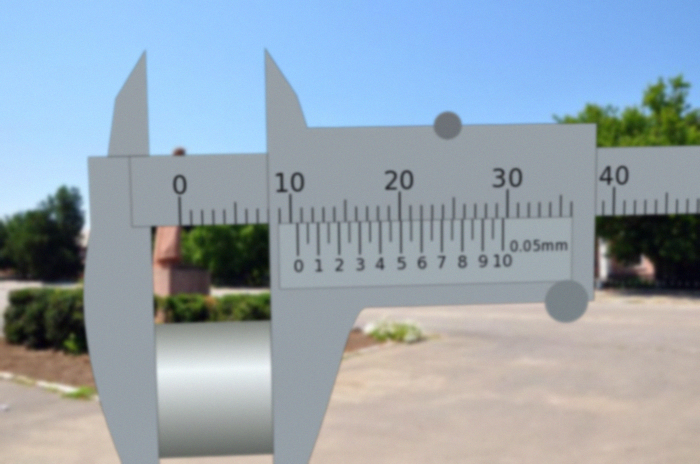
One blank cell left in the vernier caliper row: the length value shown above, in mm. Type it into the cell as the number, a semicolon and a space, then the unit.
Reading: 10.6; mm
